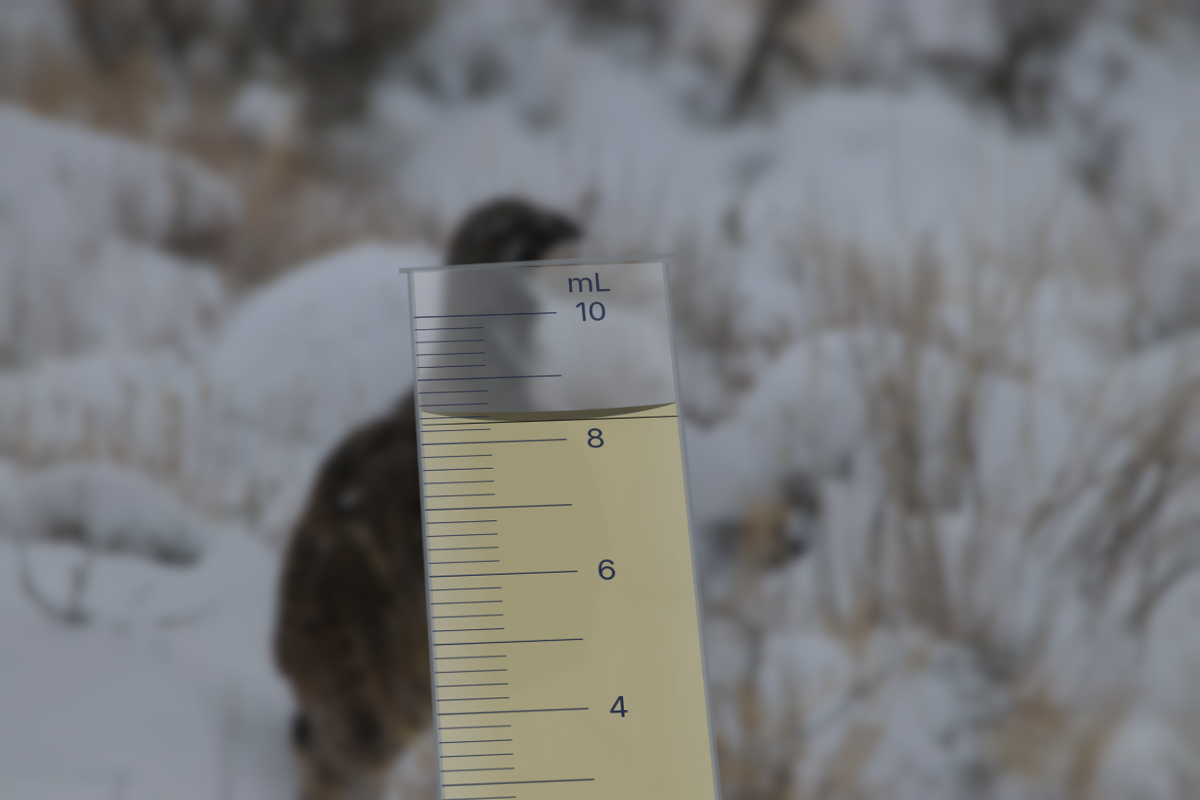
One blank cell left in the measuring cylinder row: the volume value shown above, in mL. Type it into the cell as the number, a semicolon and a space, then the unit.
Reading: 8.3; mL
